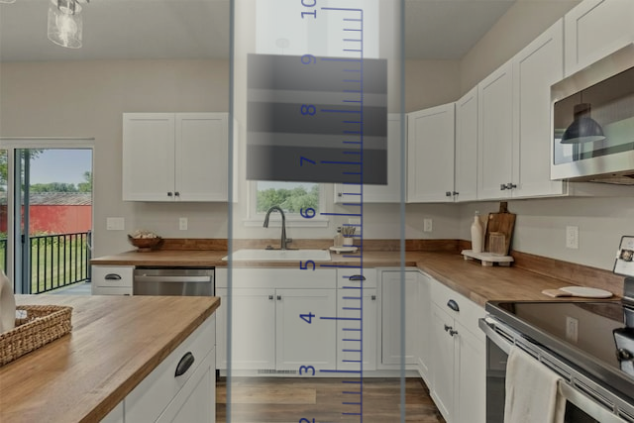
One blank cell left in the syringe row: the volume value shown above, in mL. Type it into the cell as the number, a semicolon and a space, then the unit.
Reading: 6.6; mL
